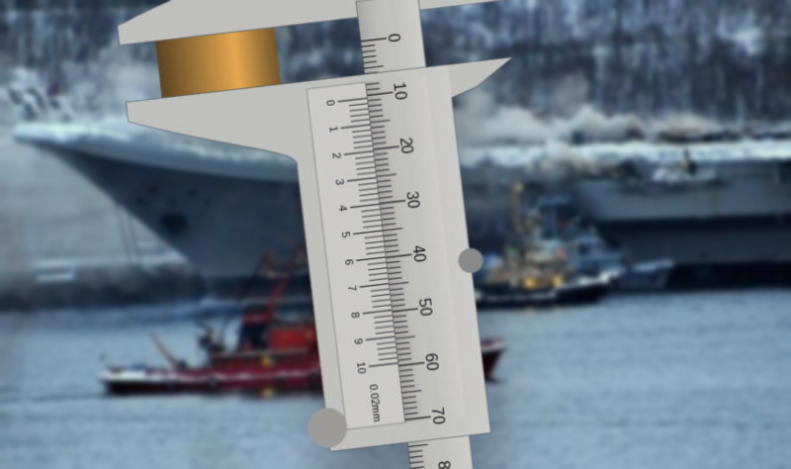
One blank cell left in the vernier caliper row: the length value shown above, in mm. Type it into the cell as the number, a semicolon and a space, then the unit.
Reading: 10.5; mm
